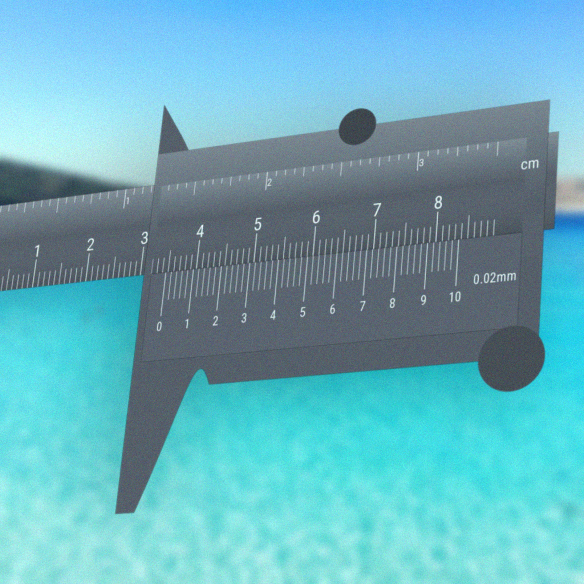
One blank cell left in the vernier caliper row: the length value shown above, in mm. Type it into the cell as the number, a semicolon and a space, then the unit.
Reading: 34.6; mm
